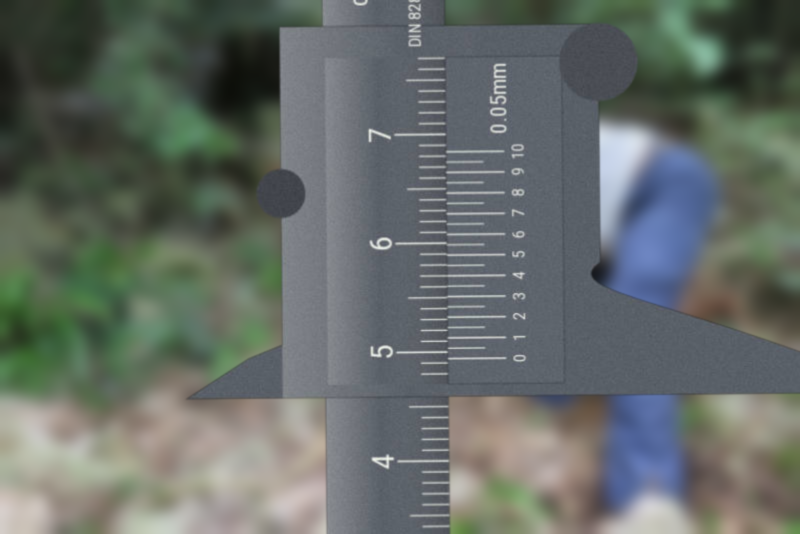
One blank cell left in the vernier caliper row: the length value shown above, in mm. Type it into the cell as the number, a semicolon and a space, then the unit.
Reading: 49.4; mm
